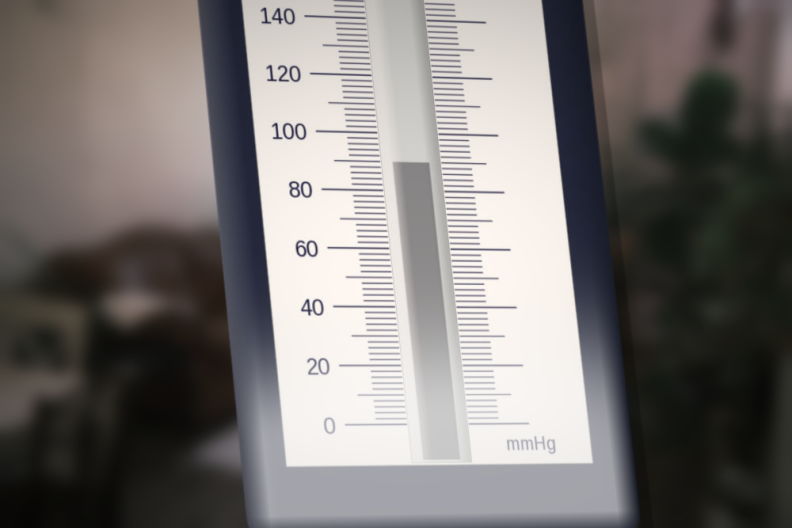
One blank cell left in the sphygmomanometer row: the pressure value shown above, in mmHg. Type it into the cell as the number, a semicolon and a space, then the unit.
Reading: 90; mmHg
